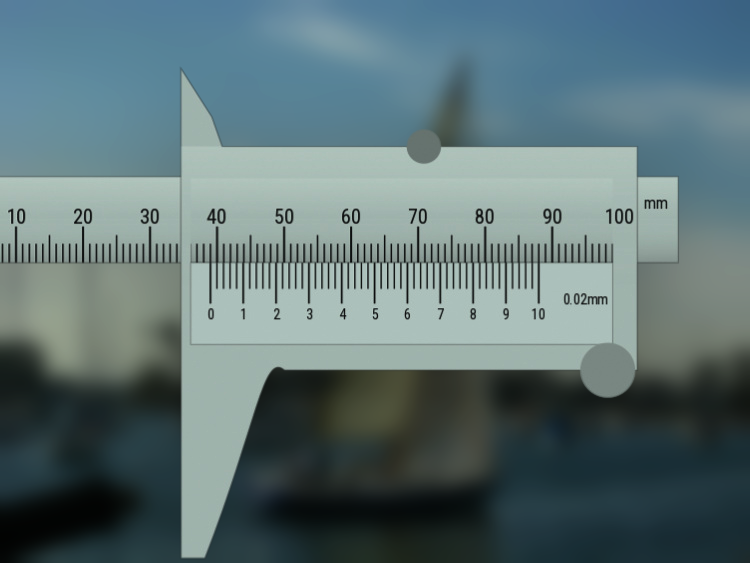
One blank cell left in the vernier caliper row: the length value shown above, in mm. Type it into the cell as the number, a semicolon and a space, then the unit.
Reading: 39.0; mm
